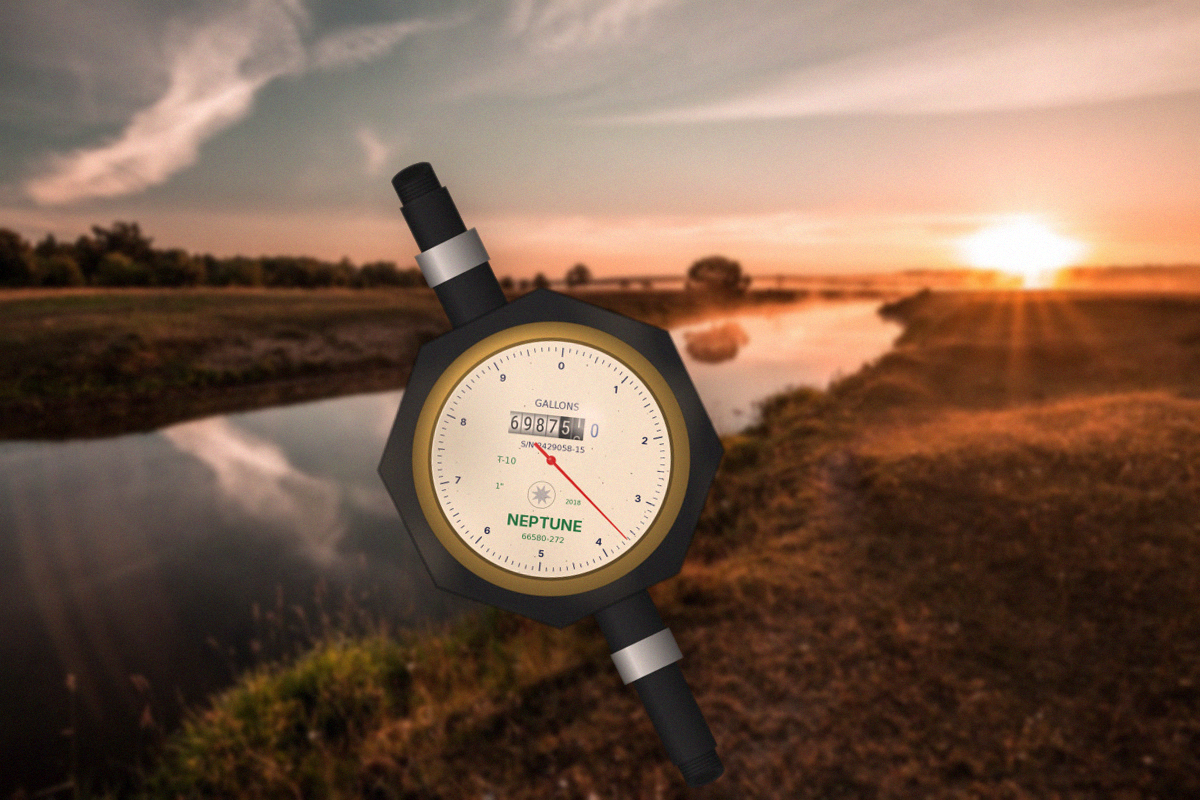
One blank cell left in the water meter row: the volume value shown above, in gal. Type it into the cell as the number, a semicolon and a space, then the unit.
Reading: 6987513.6; gal
